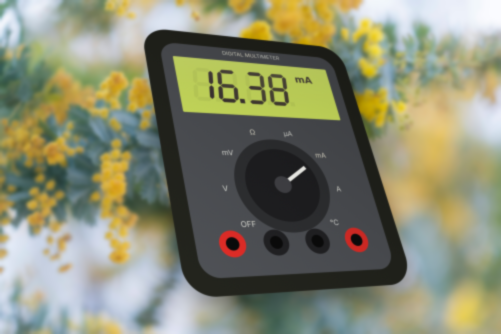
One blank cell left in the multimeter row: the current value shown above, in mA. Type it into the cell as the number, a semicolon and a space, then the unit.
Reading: 16.38; mA
